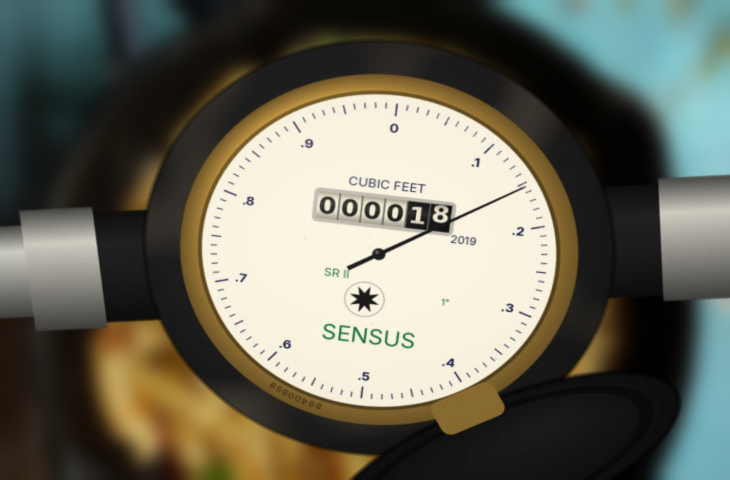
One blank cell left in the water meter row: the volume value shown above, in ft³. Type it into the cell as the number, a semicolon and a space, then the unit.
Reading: 18.15; ft³
